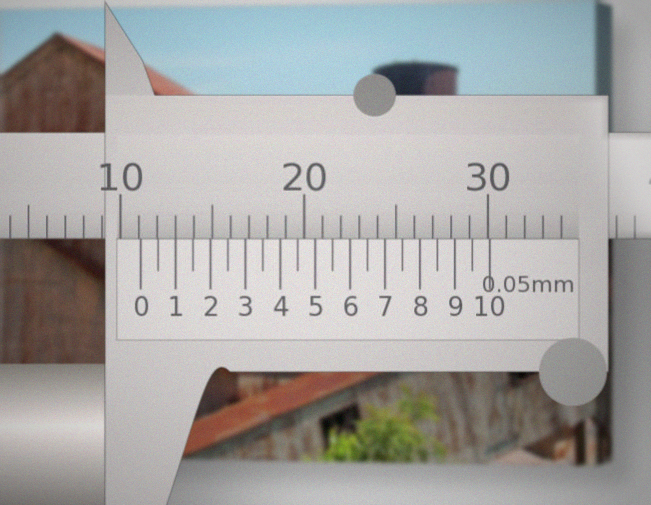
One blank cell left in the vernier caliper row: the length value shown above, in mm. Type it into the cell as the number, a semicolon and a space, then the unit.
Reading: 11.1; mm
